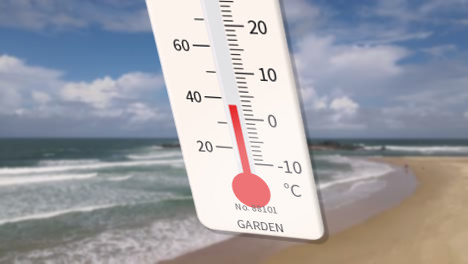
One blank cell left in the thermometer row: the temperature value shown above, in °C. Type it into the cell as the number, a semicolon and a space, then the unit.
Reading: 3; °C
